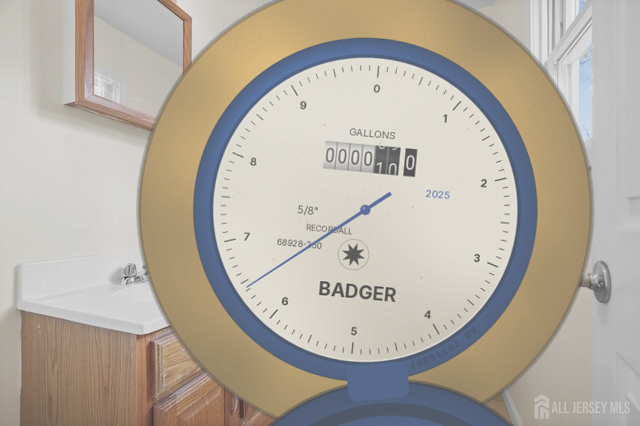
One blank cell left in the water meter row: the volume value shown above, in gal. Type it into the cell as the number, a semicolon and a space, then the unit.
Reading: 96.4; gal
